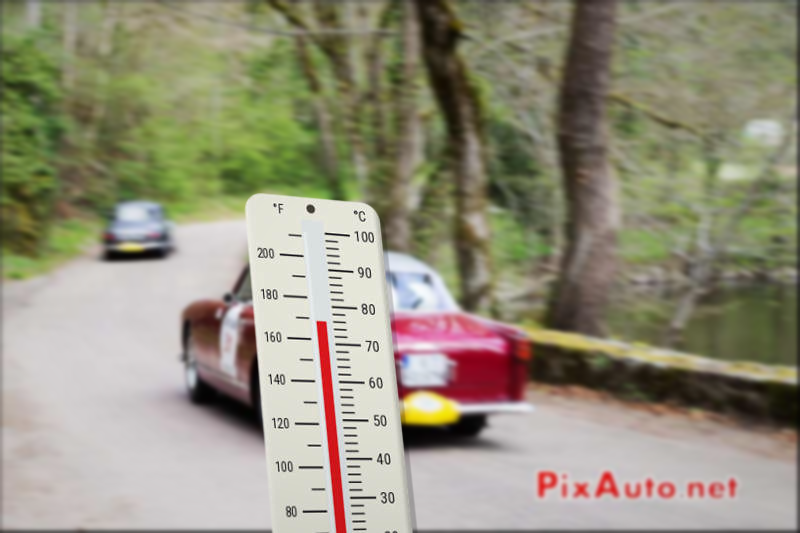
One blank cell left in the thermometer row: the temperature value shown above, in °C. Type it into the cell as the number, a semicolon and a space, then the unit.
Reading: 76; °C
